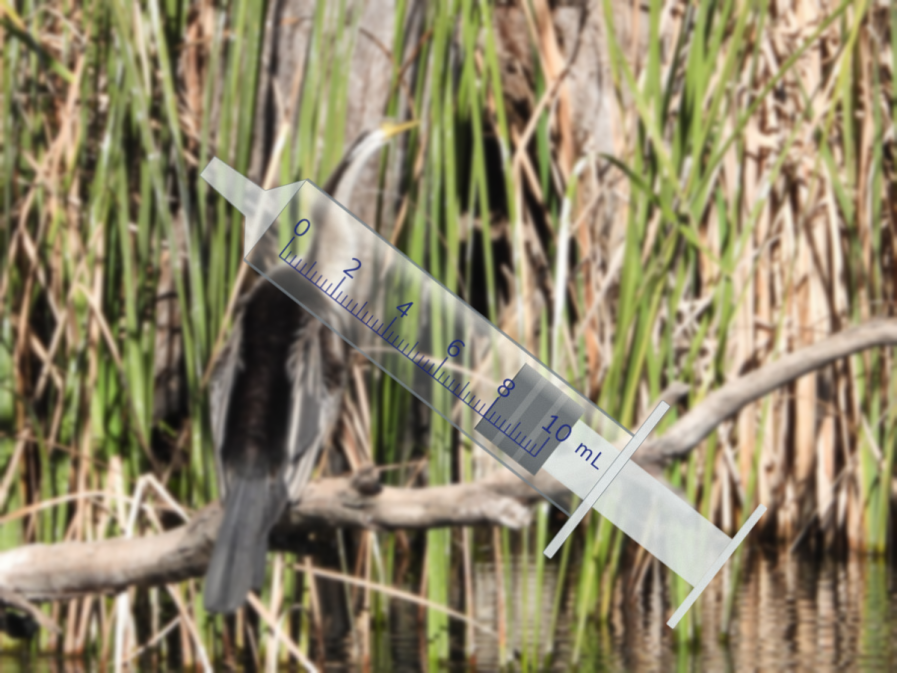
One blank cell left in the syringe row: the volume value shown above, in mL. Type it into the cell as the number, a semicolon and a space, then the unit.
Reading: 8; mL
